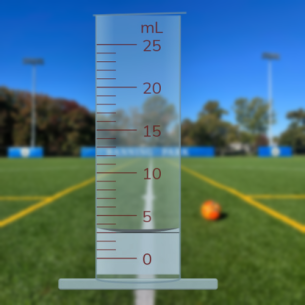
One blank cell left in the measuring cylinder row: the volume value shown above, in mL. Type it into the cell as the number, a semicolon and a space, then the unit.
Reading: 3; mL
